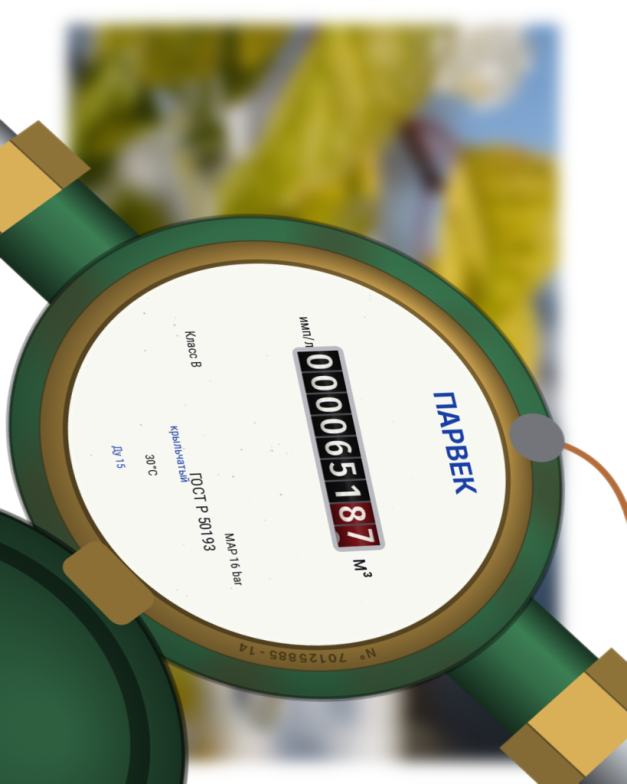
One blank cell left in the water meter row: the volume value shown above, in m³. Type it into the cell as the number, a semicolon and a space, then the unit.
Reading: 651.87; m³
